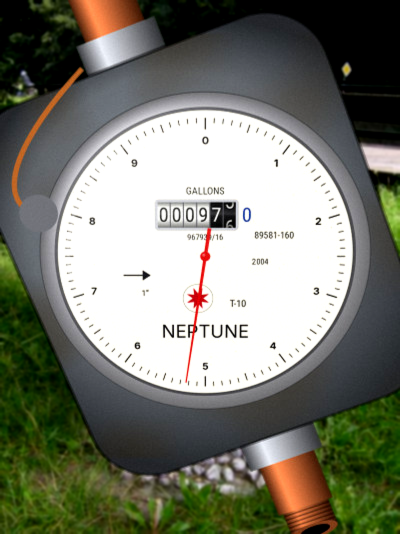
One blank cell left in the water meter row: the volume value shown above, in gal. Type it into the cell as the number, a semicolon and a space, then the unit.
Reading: 9755.2; gal
